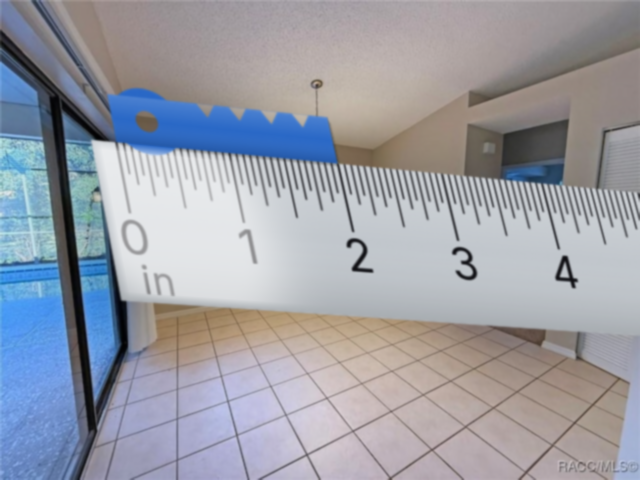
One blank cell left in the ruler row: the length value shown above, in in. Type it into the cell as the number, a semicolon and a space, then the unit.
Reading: 2; in
